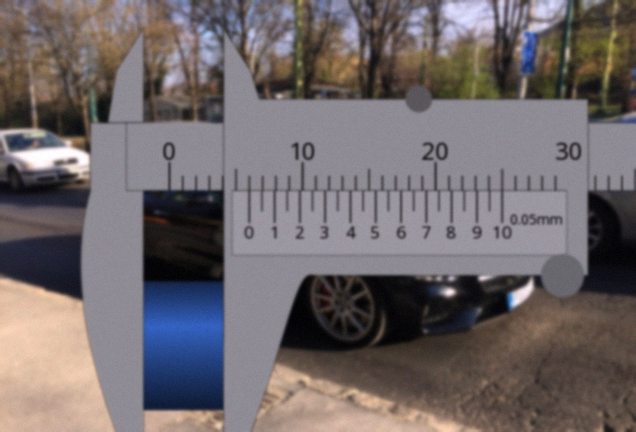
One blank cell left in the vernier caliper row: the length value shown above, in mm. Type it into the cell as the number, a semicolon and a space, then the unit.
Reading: 6.0; mm
